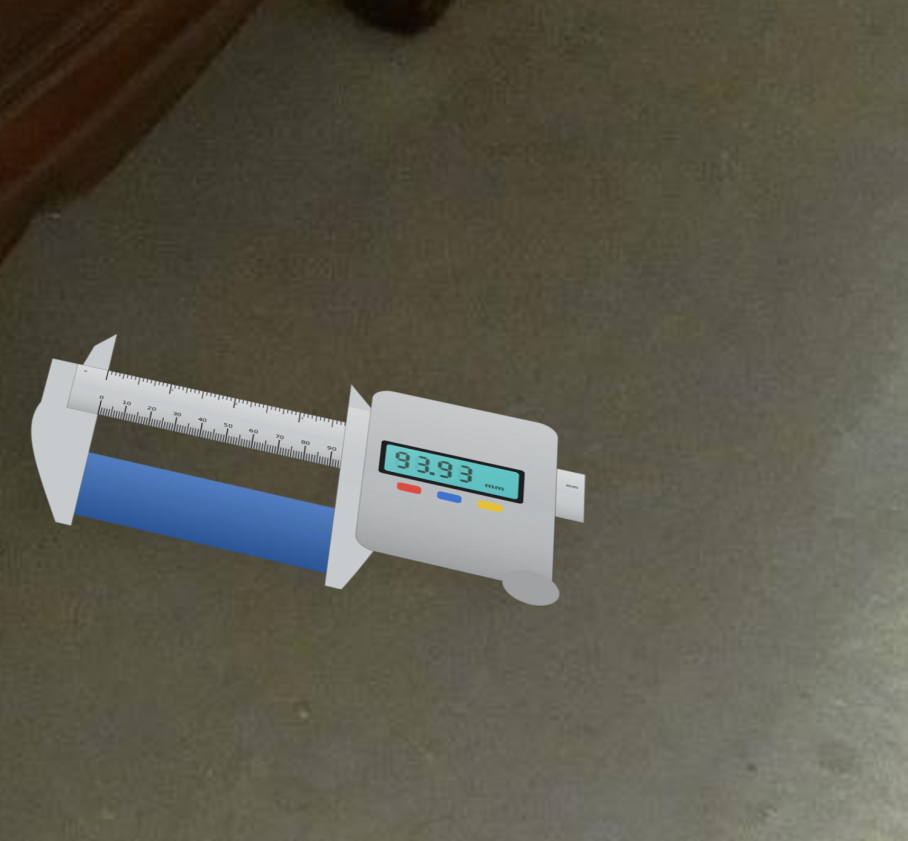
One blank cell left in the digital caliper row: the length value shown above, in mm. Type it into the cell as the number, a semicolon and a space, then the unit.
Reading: 93.93; mm
